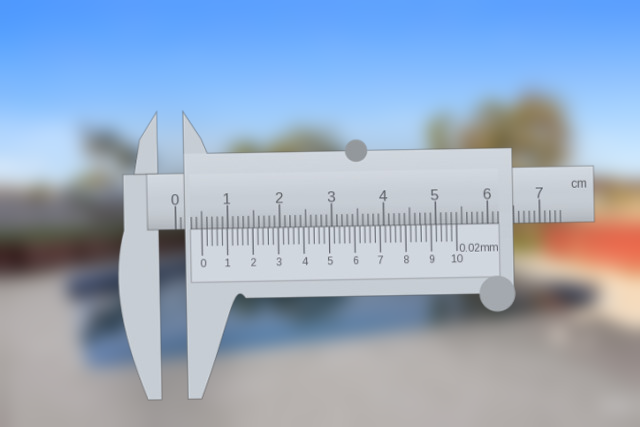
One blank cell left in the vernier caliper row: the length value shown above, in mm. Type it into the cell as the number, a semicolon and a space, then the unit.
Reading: 5.0; mm
